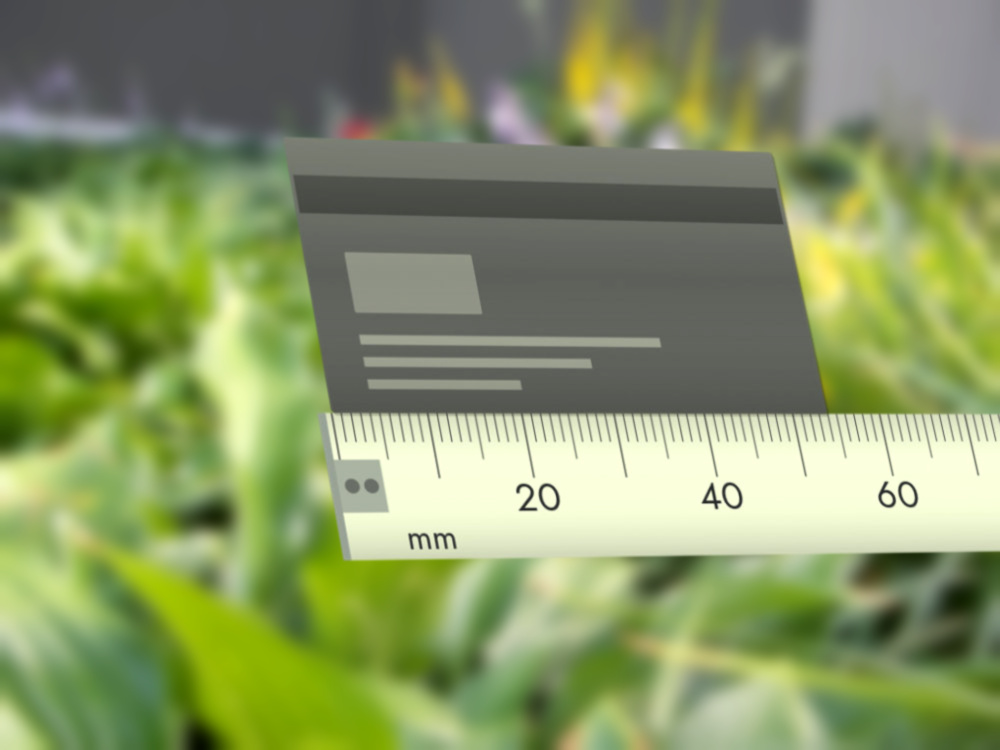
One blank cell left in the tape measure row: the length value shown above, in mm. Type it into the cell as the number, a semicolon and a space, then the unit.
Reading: 54; mm
